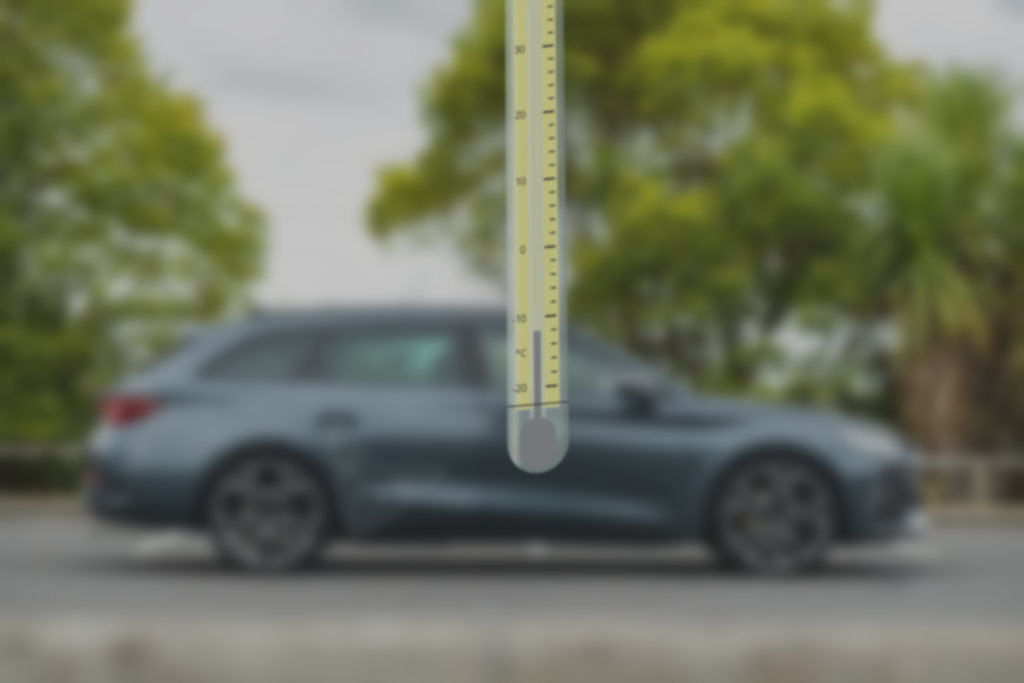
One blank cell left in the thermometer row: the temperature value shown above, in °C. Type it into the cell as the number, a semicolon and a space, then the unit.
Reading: -12; °C
